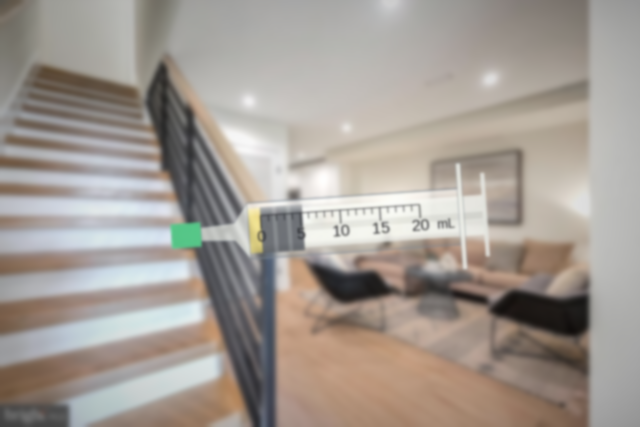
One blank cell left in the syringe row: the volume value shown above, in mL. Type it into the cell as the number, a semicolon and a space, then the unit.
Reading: 0; mL
